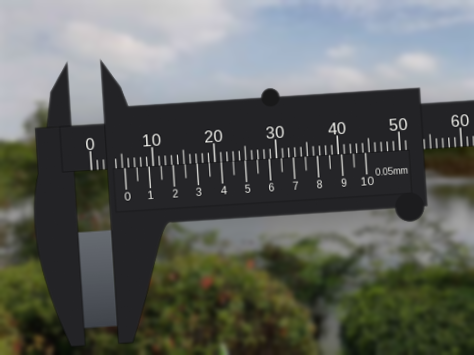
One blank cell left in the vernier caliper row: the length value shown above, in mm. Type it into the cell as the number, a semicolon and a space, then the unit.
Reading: 5.4; mm
